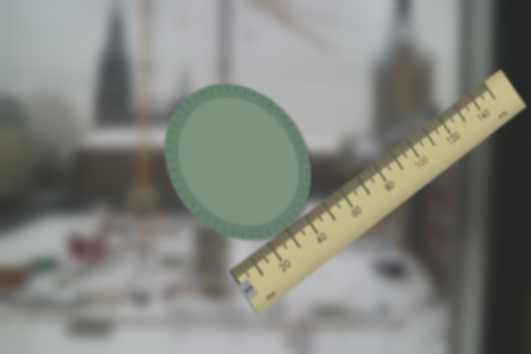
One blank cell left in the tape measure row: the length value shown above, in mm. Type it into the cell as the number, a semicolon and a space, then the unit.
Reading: 60; mm
